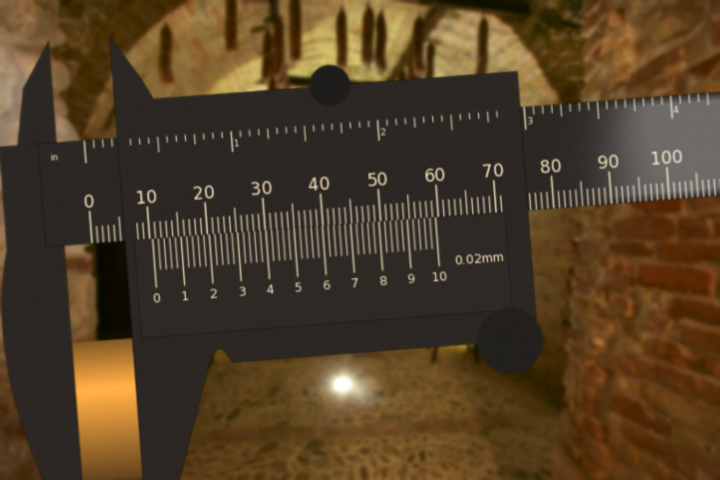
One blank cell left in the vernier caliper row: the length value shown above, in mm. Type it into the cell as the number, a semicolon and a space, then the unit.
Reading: 10.5; mm
